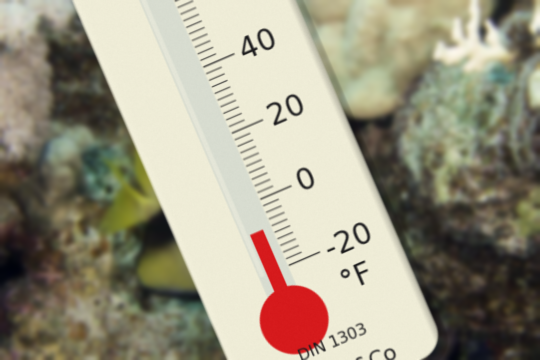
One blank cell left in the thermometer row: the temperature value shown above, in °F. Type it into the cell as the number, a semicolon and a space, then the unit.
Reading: -8; °F
